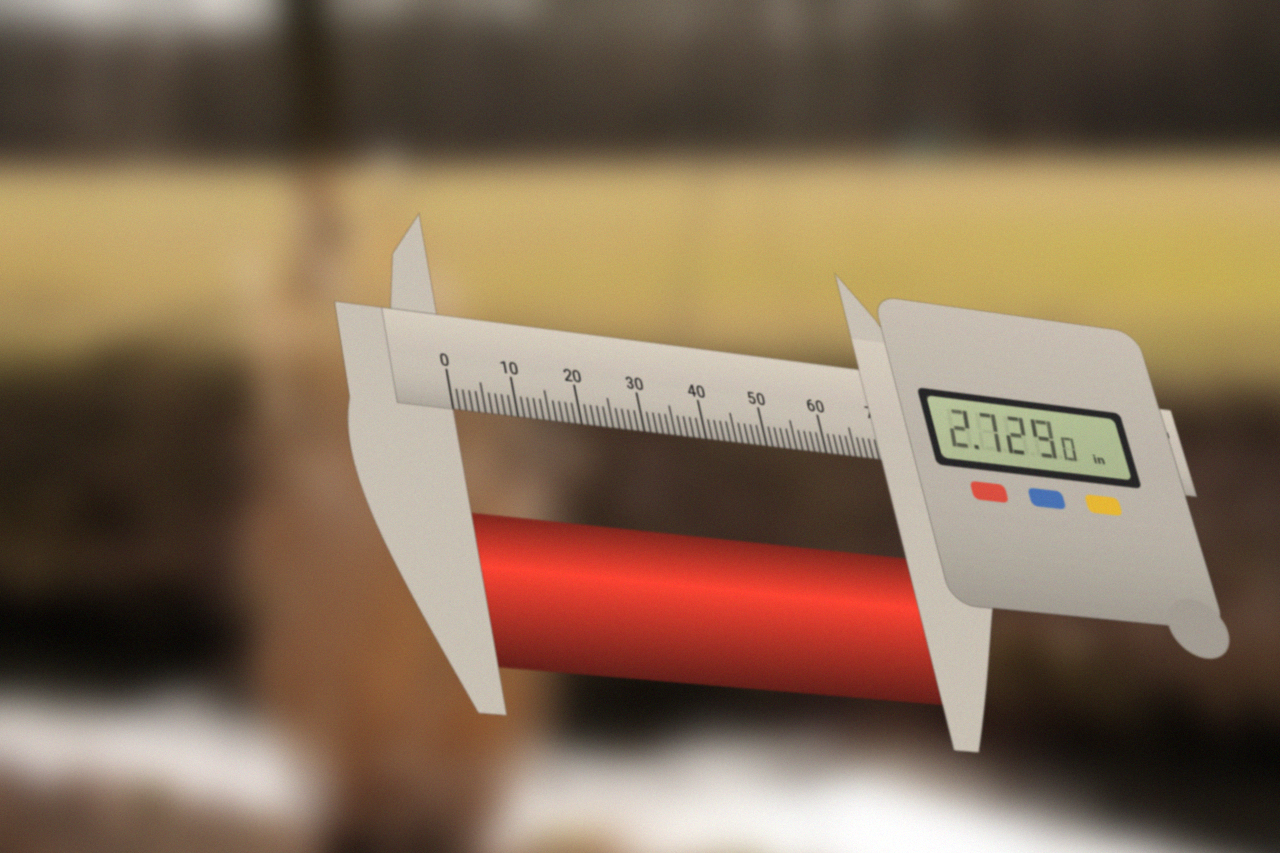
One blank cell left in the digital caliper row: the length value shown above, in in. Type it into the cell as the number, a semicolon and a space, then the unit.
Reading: 2.7290; in
